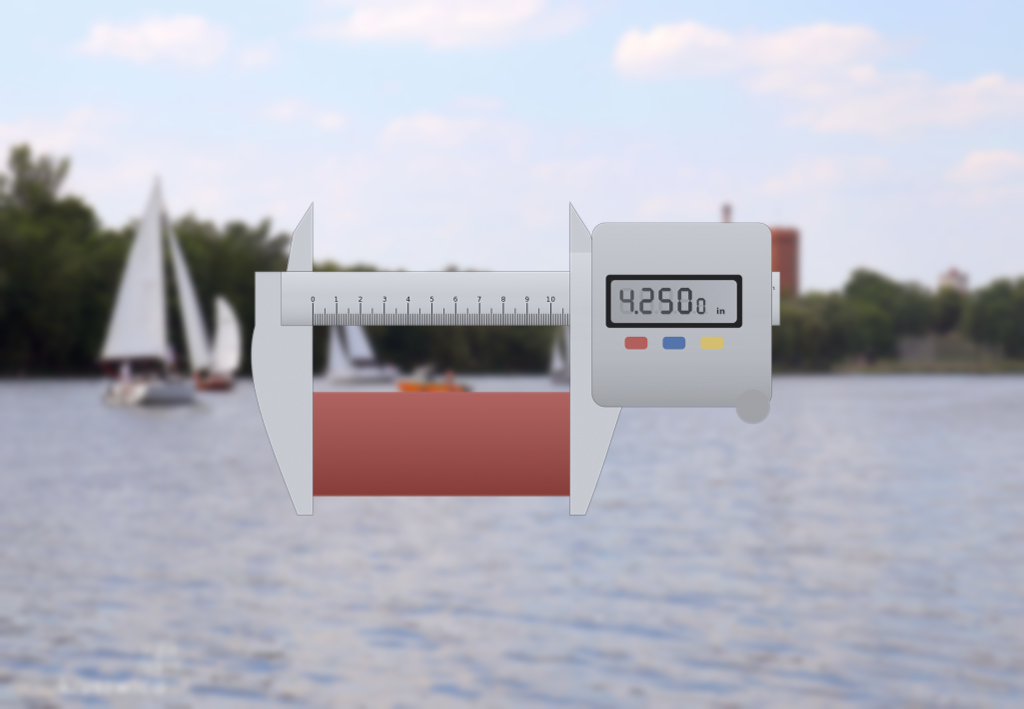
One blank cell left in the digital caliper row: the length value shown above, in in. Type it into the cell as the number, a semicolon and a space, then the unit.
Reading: 4.2500; in
